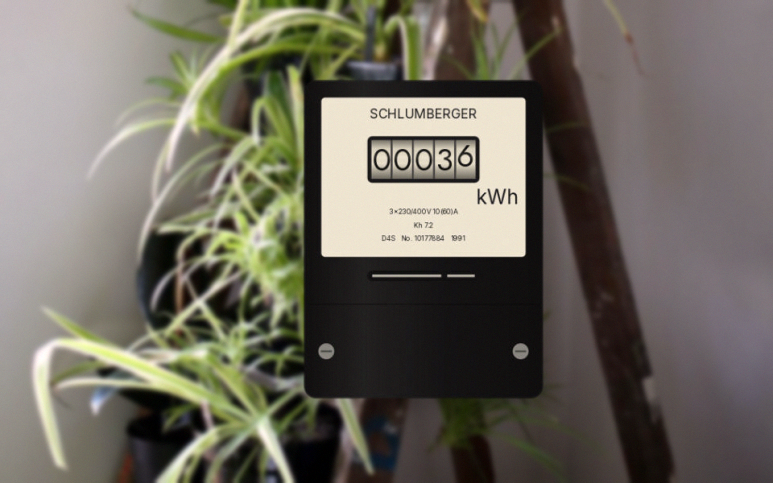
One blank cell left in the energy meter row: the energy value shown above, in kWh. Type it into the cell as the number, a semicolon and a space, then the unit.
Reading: 36; kWh
